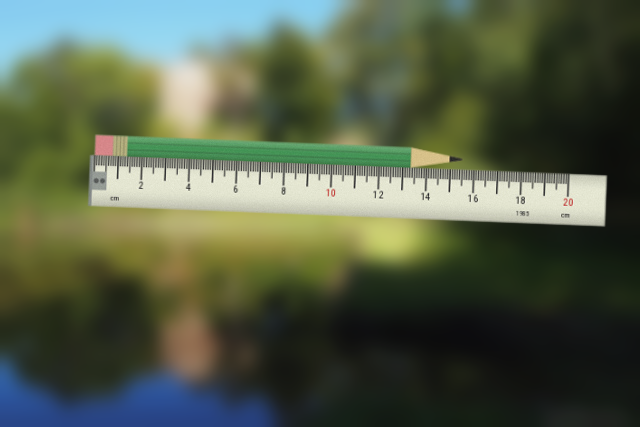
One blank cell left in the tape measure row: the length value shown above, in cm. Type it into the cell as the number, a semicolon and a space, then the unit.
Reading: 15.5; cm
